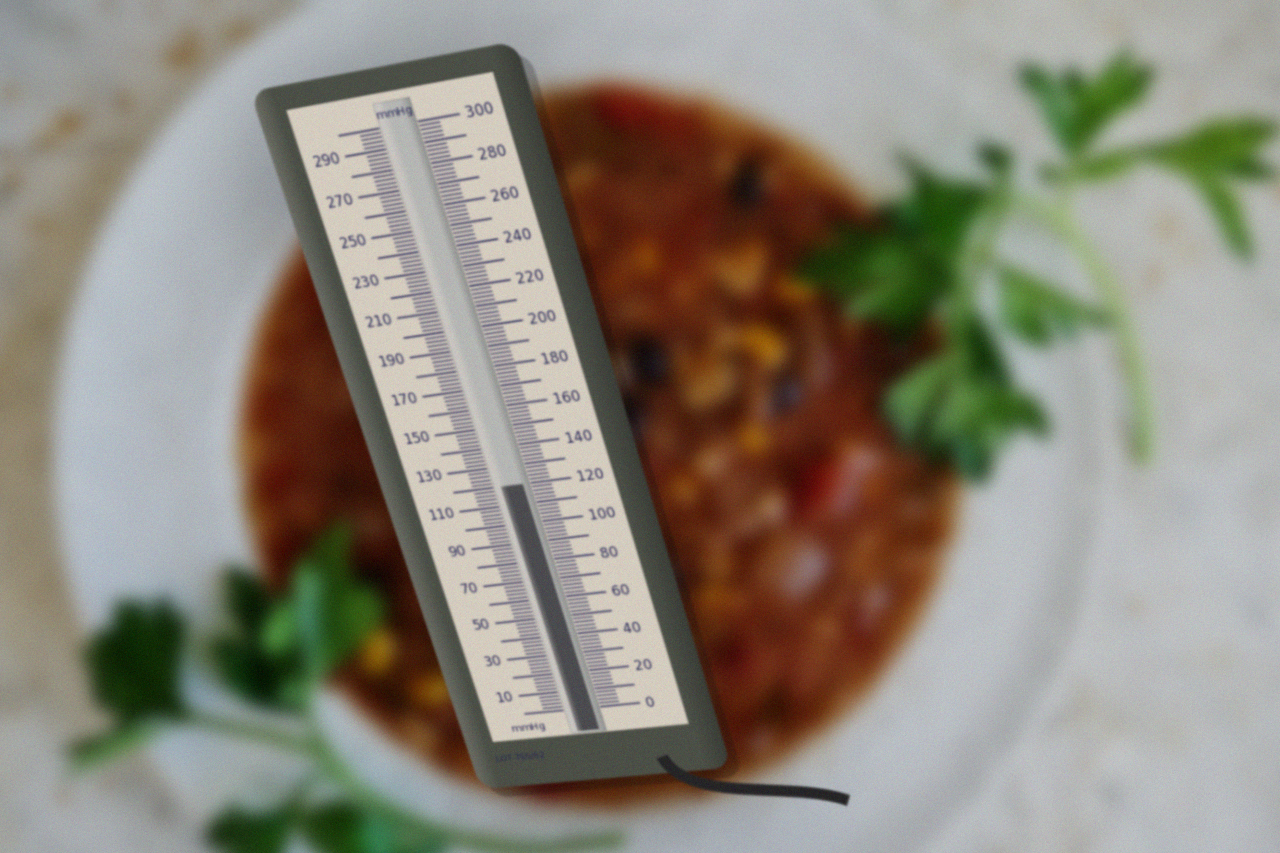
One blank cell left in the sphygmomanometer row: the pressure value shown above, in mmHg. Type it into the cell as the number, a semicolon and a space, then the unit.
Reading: 120; mmHg
